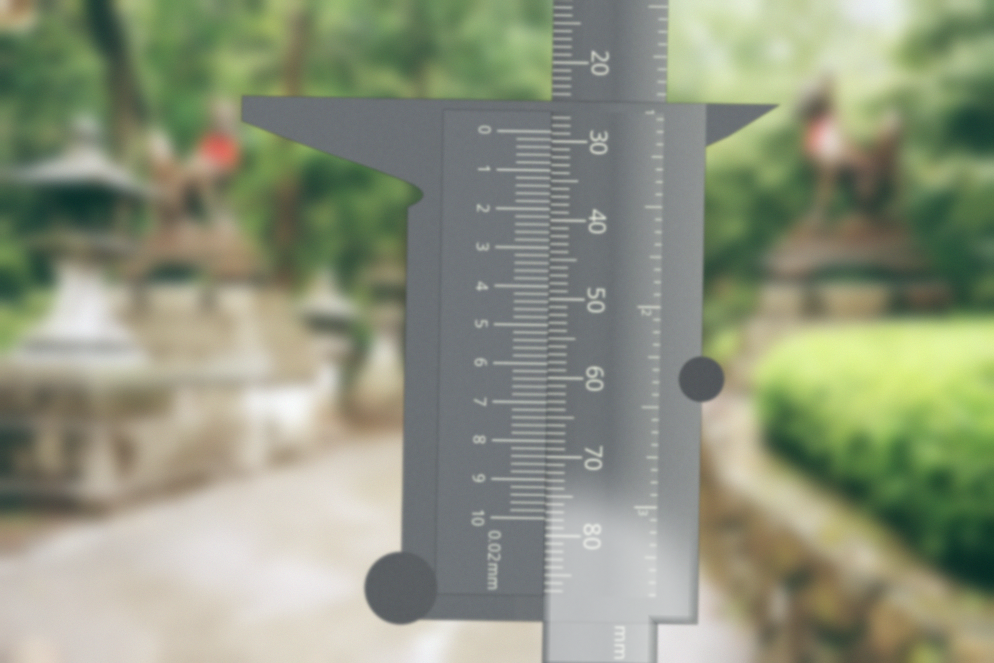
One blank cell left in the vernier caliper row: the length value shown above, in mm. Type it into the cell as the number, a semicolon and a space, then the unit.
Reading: 28.8; mm
